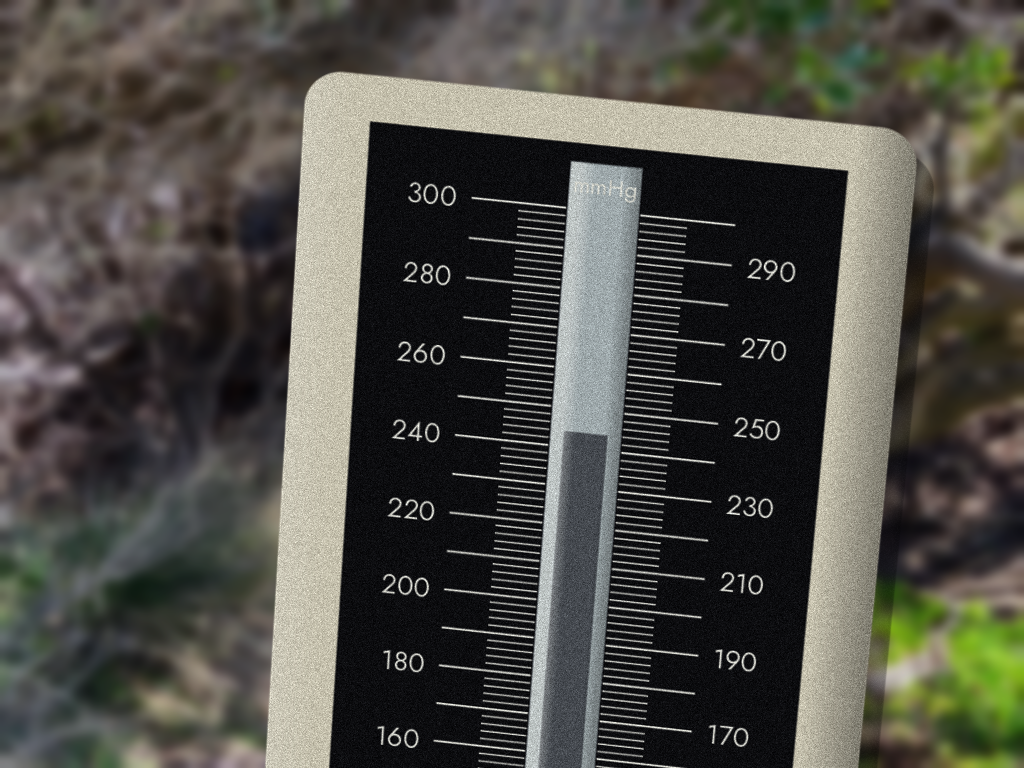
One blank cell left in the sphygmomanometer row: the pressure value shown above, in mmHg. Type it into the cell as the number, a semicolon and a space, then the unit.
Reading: 244; mmHg
